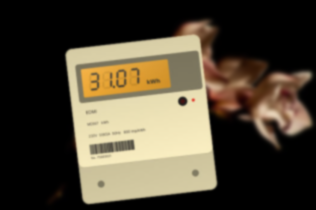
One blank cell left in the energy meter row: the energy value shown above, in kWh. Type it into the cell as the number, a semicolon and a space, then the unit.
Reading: 31.07; kWh
